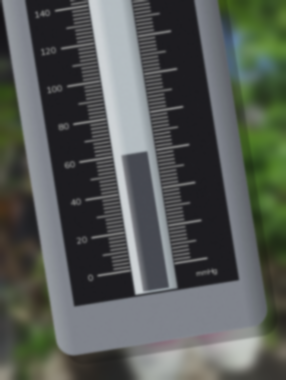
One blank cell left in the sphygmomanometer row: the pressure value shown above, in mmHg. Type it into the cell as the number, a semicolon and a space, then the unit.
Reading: 60; mmHg
